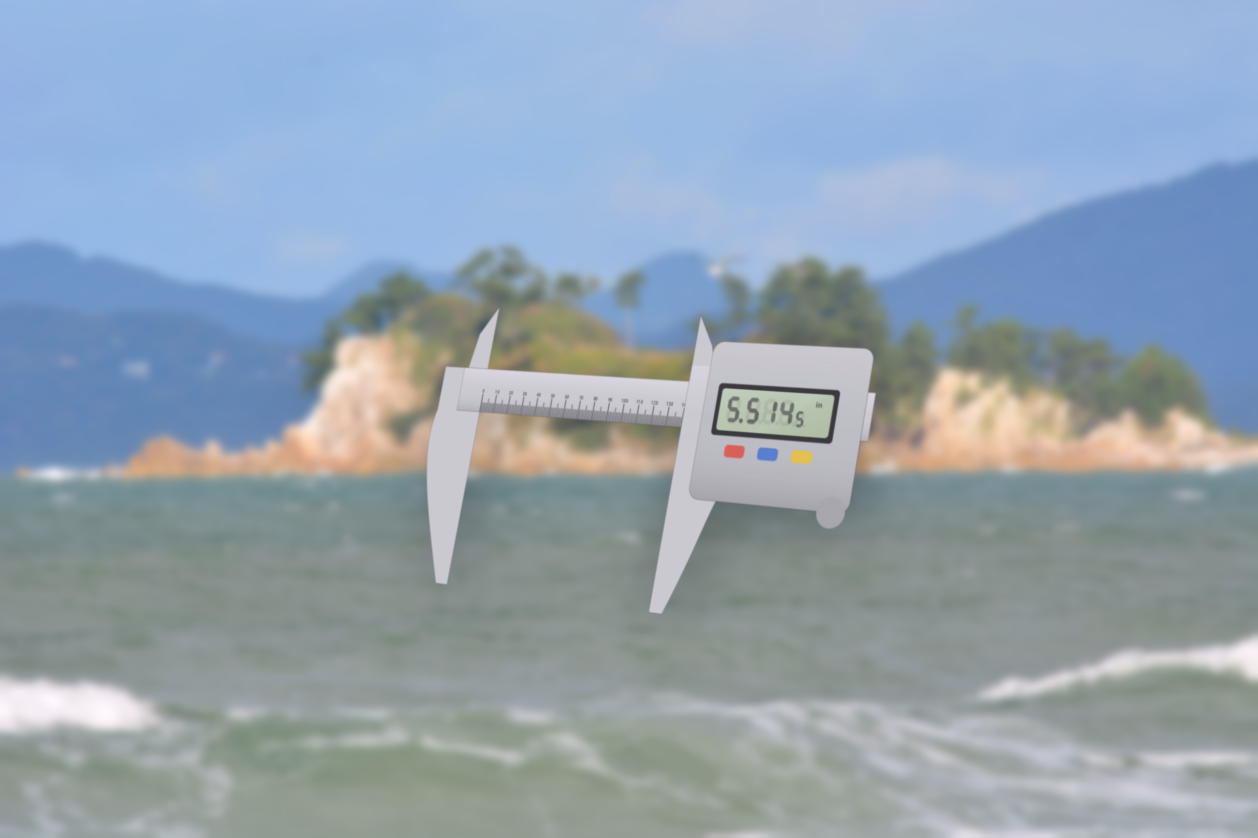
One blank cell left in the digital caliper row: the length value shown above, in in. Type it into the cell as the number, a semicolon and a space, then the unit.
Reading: 5.5145; in
